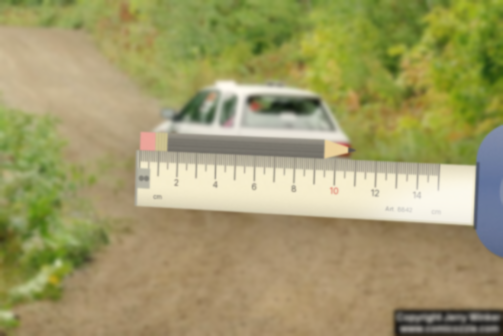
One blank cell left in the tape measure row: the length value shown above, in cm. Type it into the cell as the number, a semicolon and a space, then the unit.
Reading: 11; cm
